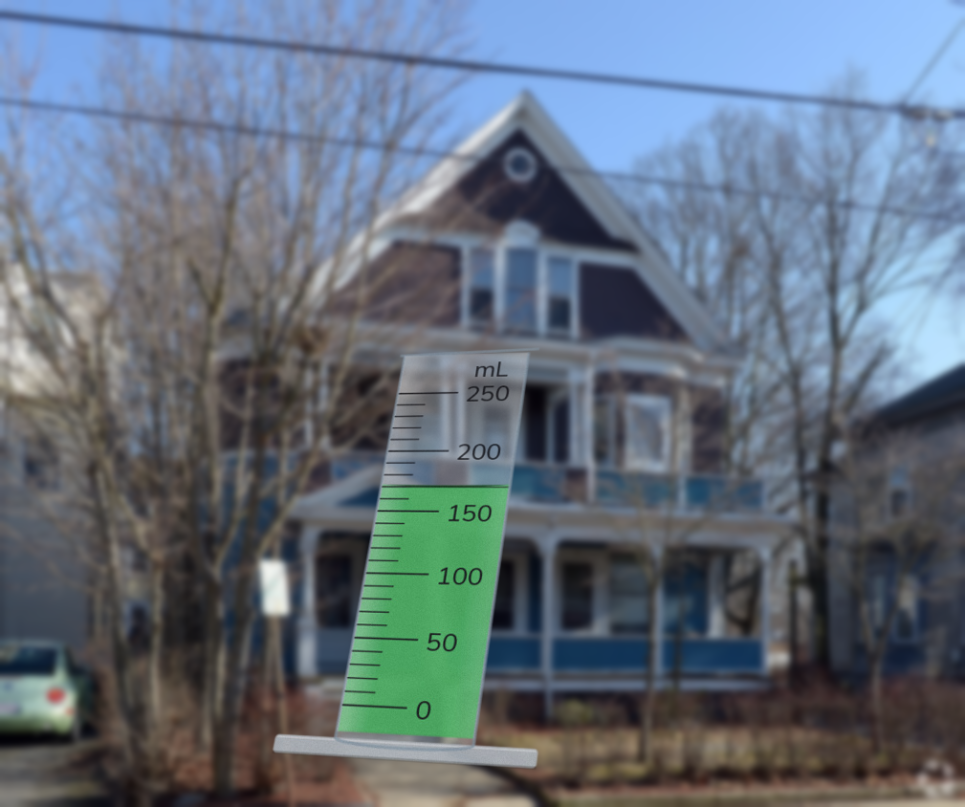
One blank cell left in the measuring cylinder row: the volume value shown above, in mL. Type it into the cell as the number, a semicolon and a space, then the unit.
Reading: 170; mL
